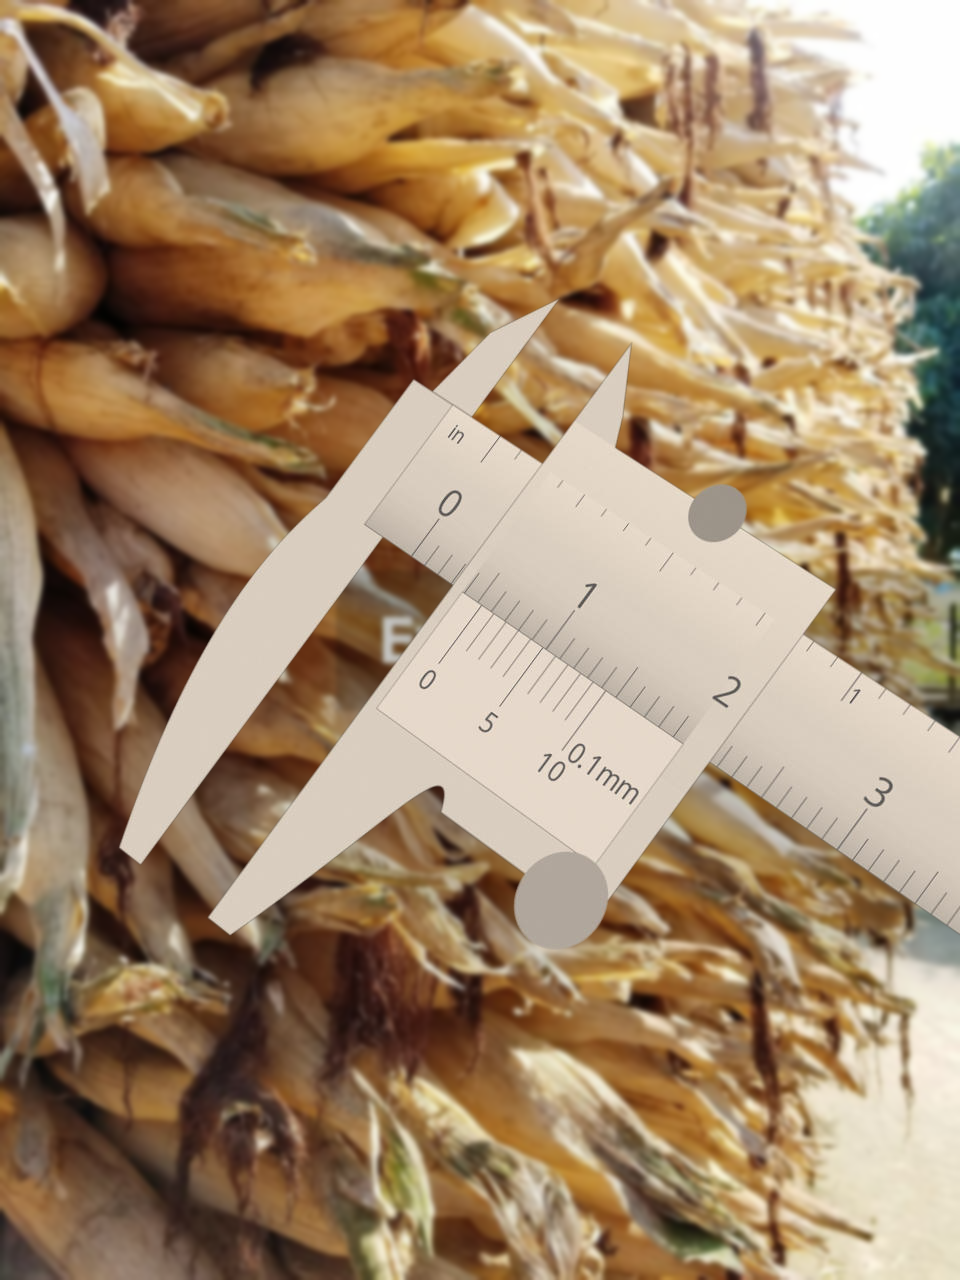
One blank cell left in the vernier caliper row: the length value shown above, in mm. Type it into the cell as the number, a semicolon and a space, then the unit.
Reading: 5.3; mm
